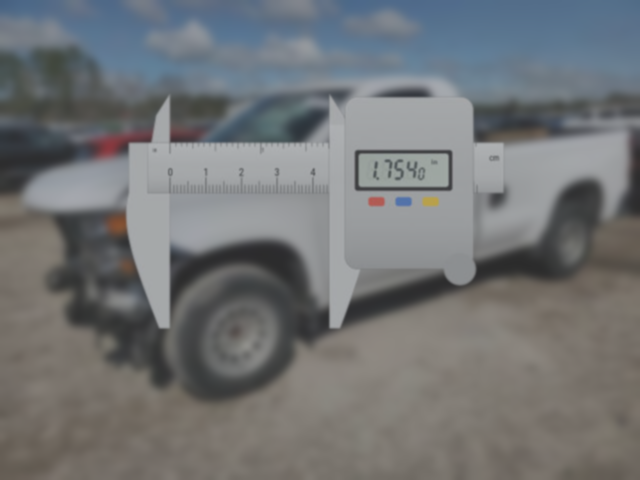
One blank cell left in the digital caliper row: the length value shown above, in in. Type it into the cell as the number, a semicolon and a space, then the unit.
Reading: 1.7540; in
